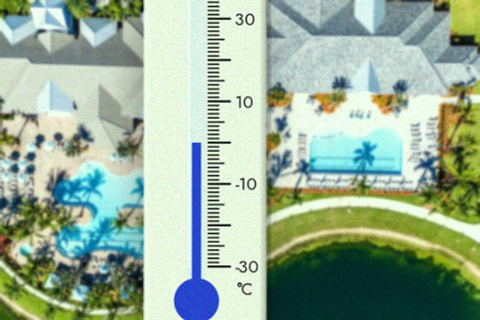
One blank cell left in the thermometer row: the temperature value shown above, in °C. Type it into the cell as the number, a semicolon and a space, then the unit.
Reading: 0; °C
